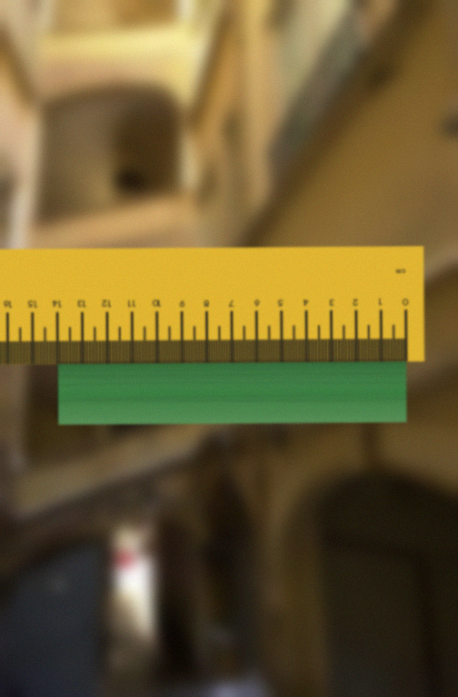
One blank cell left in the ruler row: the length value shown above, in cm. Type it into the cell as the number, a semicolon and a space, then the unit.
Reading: 14; cm
